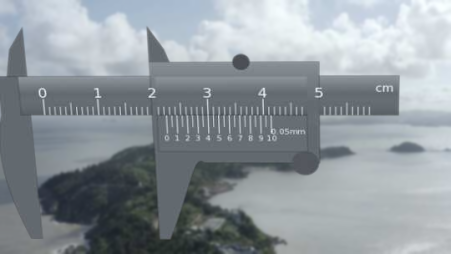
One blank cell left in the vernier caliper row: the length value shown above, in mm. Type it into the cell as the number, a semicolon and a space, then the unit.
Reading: 22.4; mm
